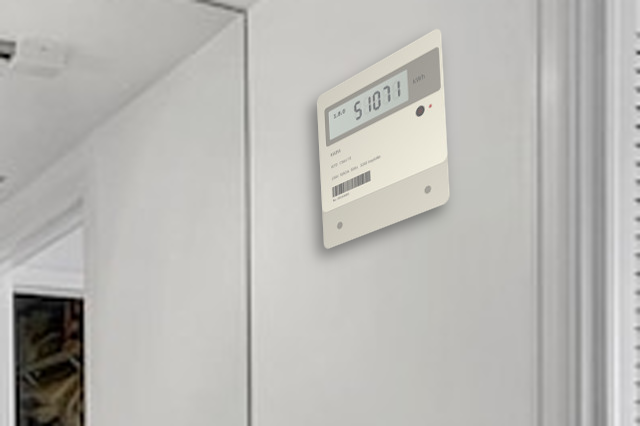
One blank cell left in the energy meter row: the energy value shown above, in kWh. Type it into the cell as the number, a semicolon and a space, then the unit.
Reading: 51071; kWh
